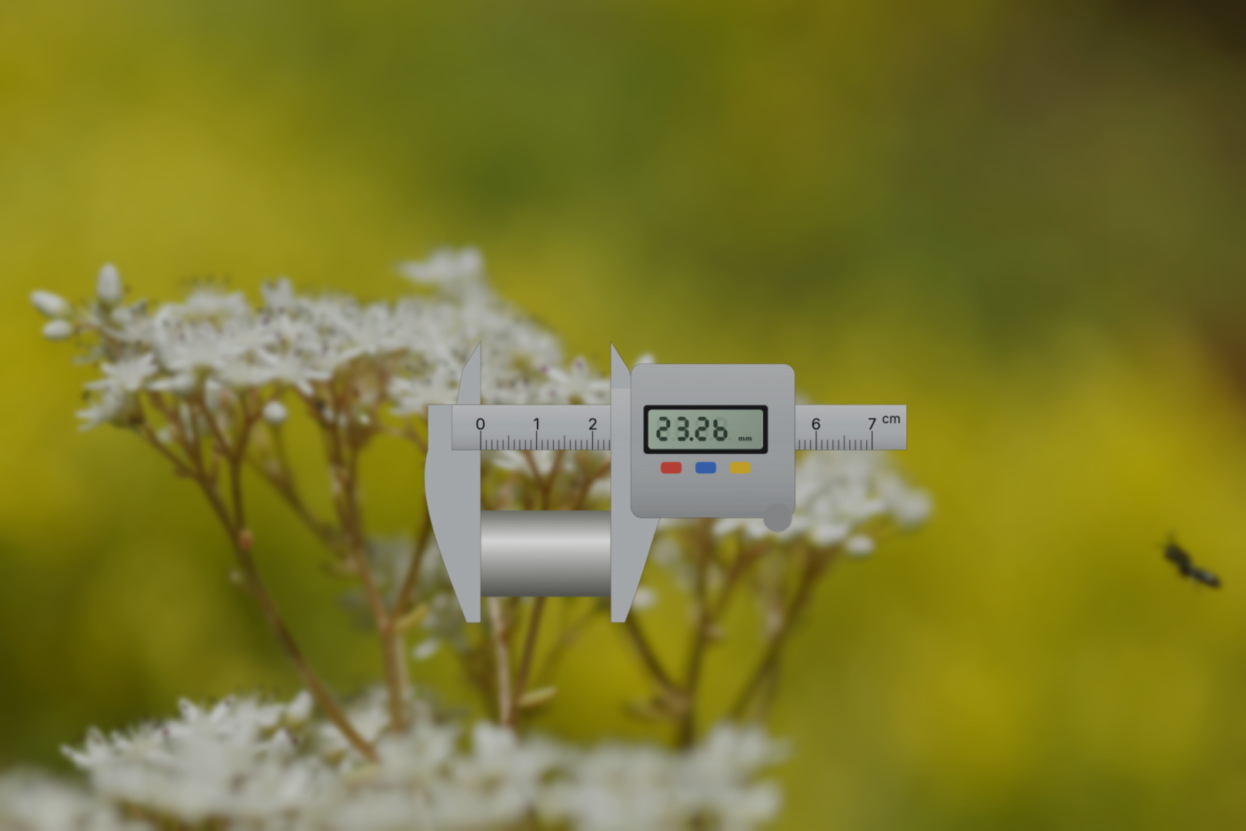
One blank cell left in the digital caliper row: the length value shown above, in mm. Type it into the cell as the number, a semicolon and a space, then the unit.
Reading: 23.26; mm
